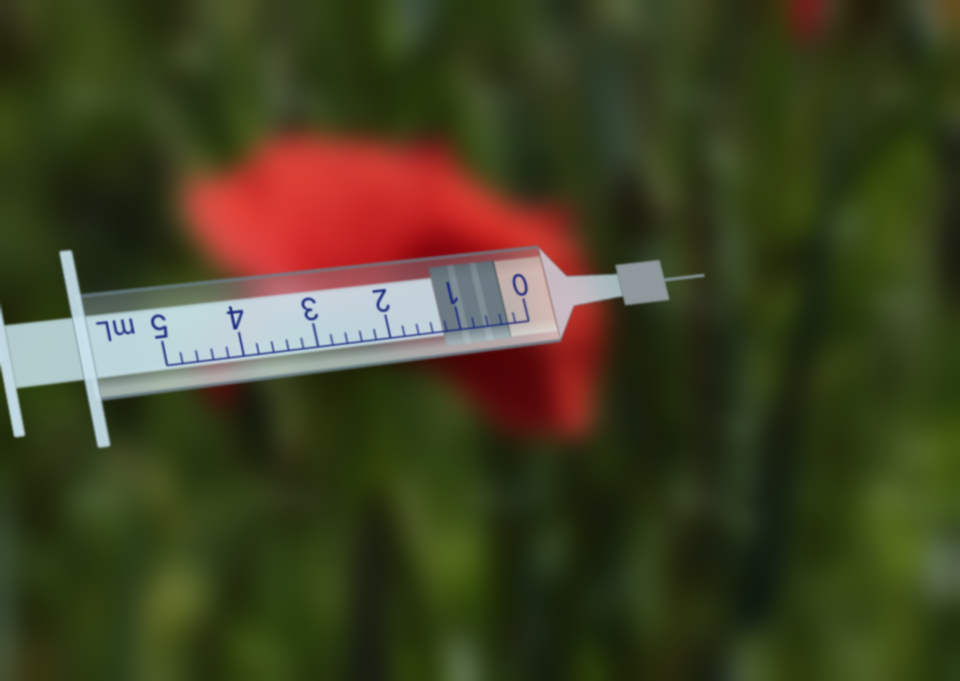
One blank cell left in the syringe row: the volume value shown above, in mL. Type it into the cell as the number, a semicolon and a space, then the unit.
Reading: 0.3; mL
